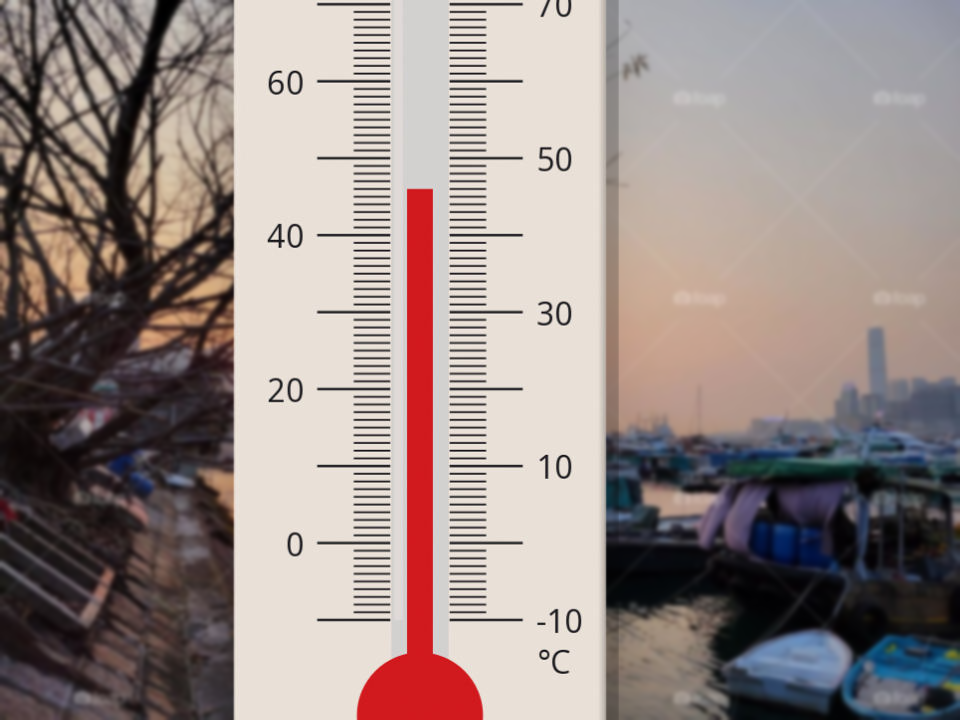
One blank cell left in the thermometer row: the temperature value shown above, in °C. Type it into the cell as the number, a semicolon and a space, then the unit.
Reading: 46; °C
